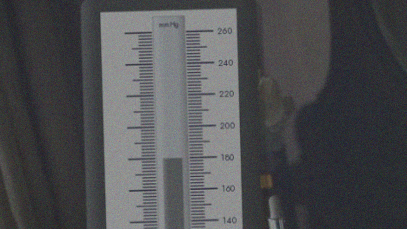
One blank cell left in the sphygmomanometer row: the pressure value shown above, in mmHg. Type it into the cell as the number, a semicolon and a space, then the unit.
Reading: 180; mmHg
